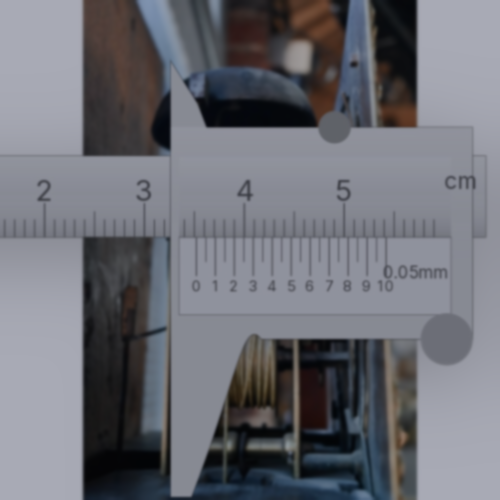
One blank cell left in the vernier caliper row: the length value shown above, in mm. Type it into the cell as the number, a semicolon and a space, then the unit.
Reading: 35.2; mm
